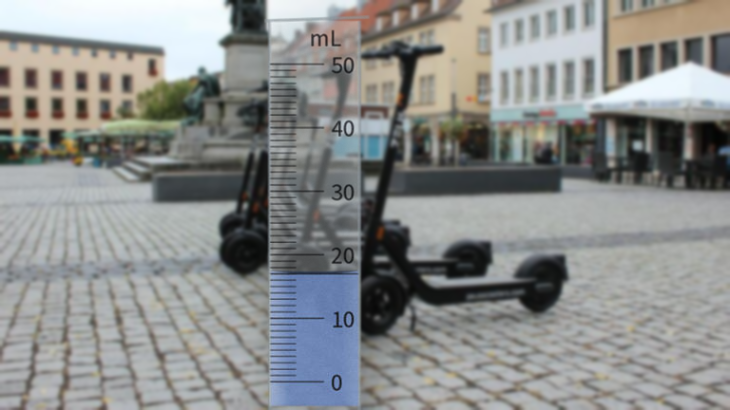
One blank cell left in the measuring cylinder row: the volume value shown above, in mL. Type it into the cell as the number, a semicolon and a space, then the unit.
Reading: 17; mL
